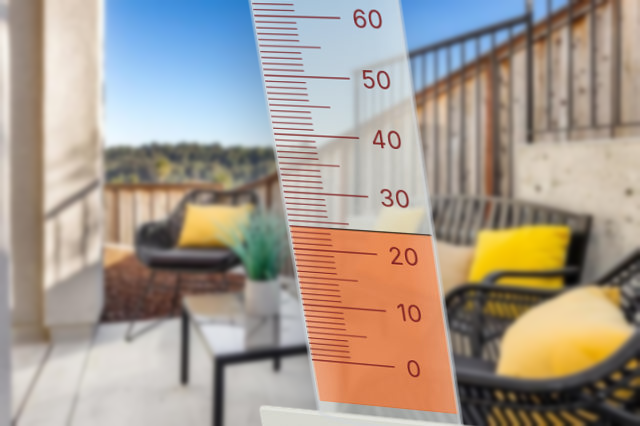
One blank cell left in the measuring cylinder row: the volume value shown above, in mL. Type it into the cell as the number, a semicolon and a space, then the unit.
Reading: 24; mL
